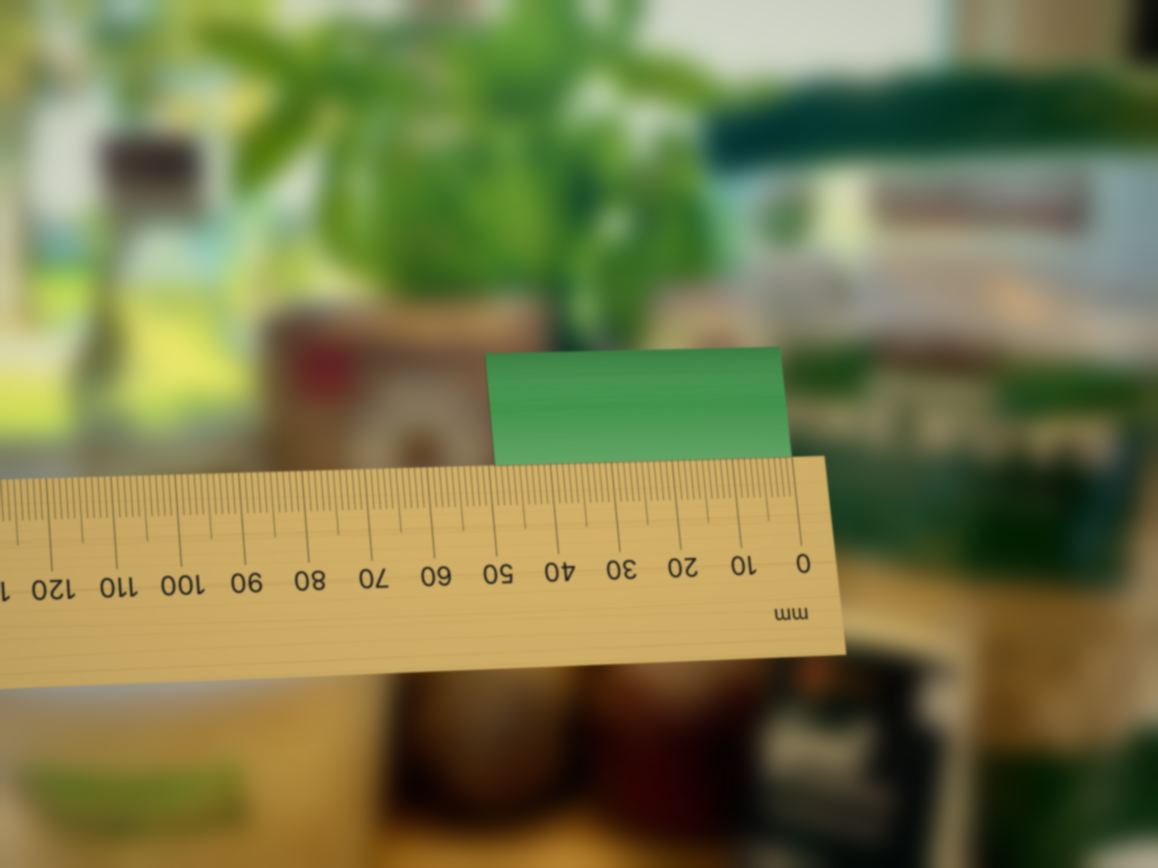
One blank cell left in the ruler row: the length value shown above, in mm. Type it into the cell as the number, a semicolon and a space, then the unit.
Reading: 49; mm
